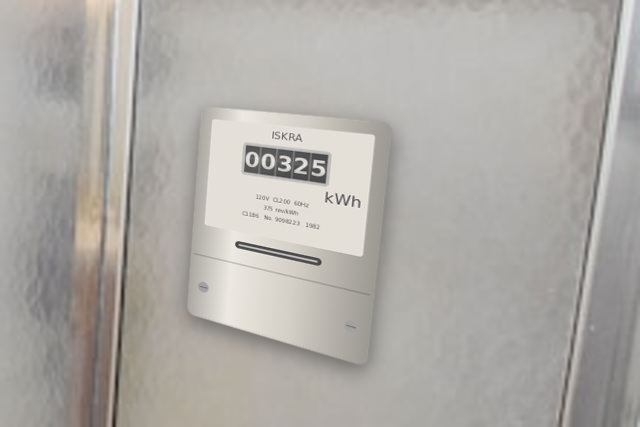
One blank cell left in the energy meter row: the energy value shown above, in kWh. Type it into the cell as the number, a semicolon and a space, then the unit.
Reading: 325; kWh
